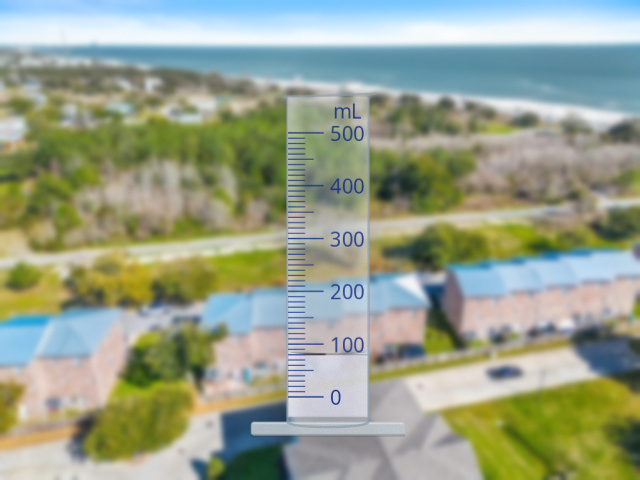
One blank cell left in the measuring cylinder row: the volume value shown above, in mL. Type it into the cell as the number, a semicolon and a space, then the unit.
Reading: 80; mL
